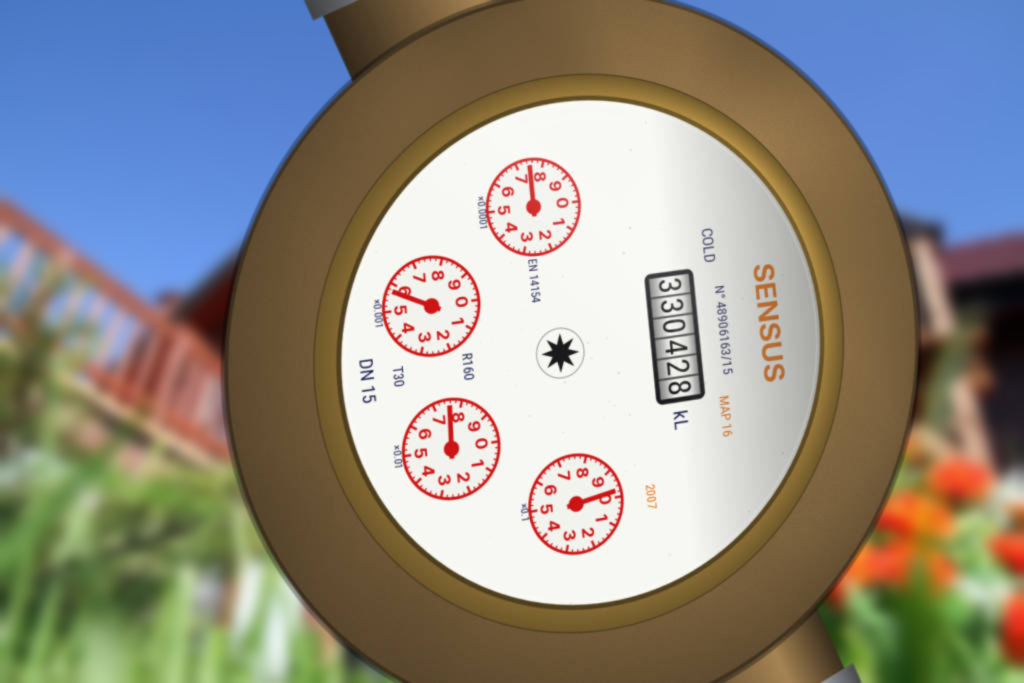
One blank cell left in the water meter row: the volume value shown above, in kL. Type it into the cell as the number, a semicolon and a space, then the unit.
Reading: 330427.9757; kL
